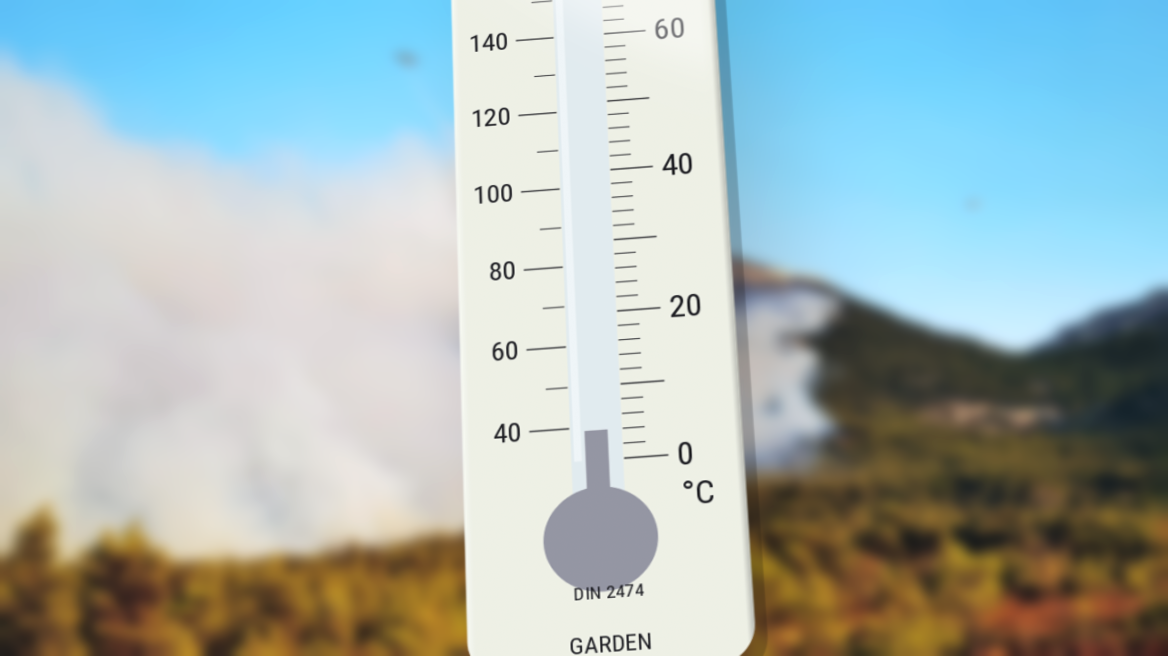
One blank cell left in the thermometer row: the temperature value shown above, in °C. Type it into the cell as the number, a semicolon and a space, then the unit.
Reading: 4; °C
